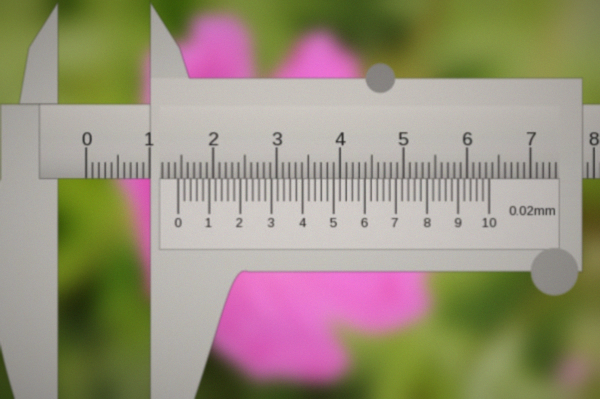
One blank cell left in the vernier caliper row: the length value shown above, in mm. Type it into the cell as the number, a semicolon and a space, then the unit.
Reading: 14.5; mm
